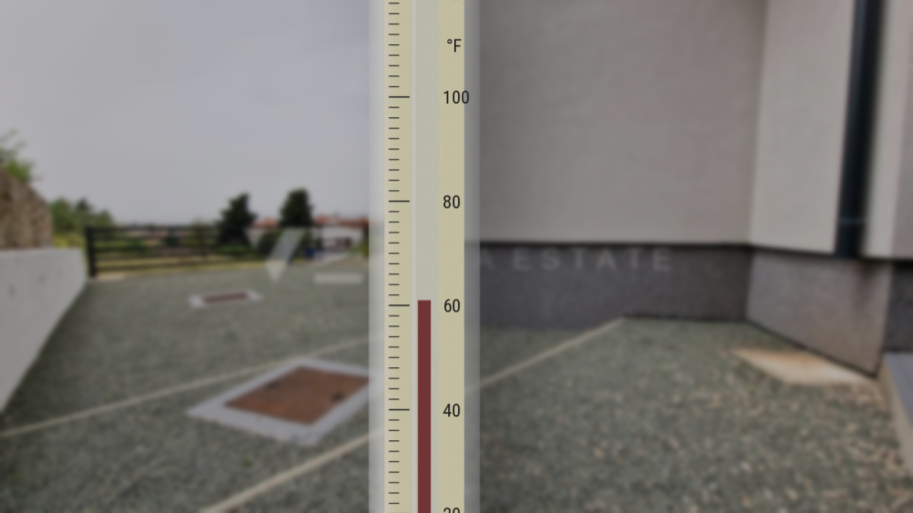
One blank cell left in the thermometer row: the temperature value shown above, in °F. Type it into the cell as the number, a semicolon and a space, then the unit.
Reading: 61; °F
